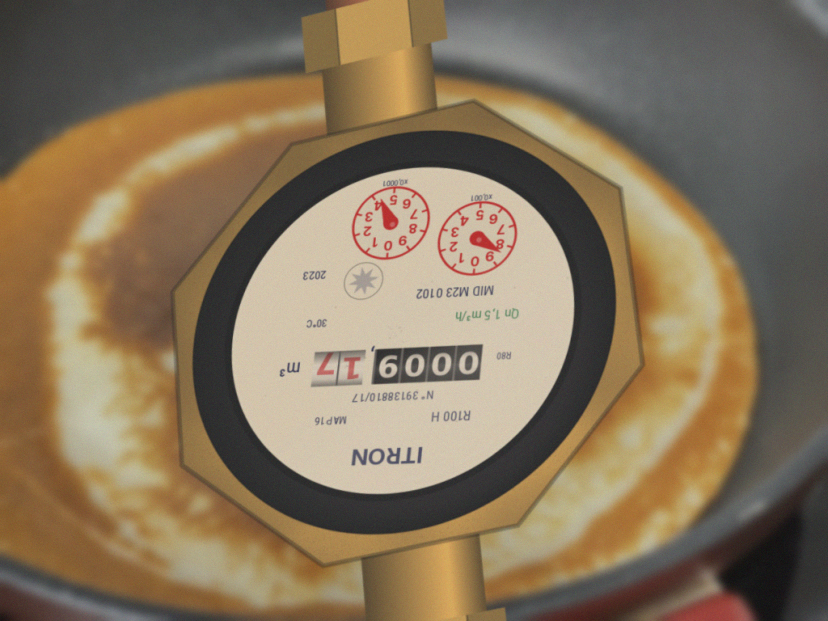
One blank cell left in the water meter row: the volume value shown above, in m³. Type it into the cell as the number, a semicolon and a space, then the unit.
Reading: 9.1684; m³
